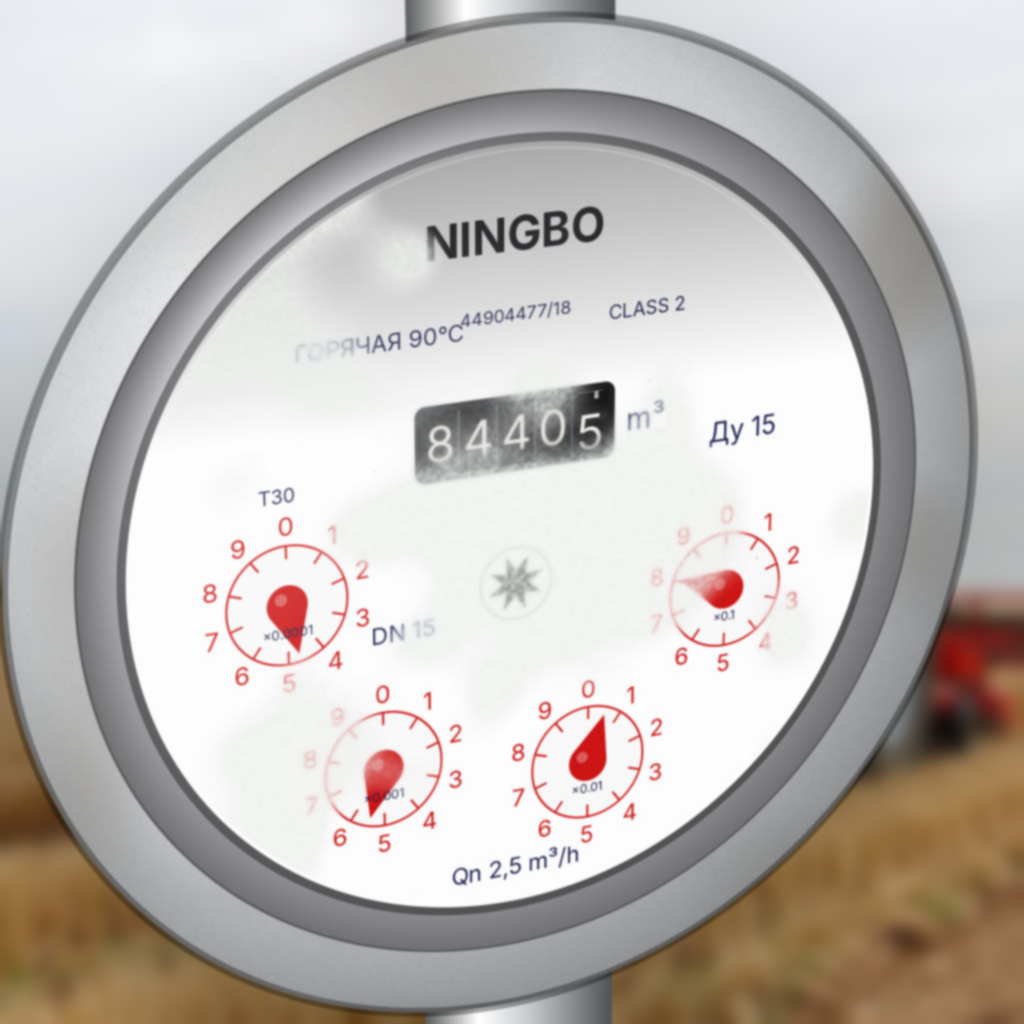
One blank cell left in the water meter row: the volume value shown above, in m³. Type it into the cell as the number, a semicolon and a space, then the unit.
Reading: 84404.8054; m³
